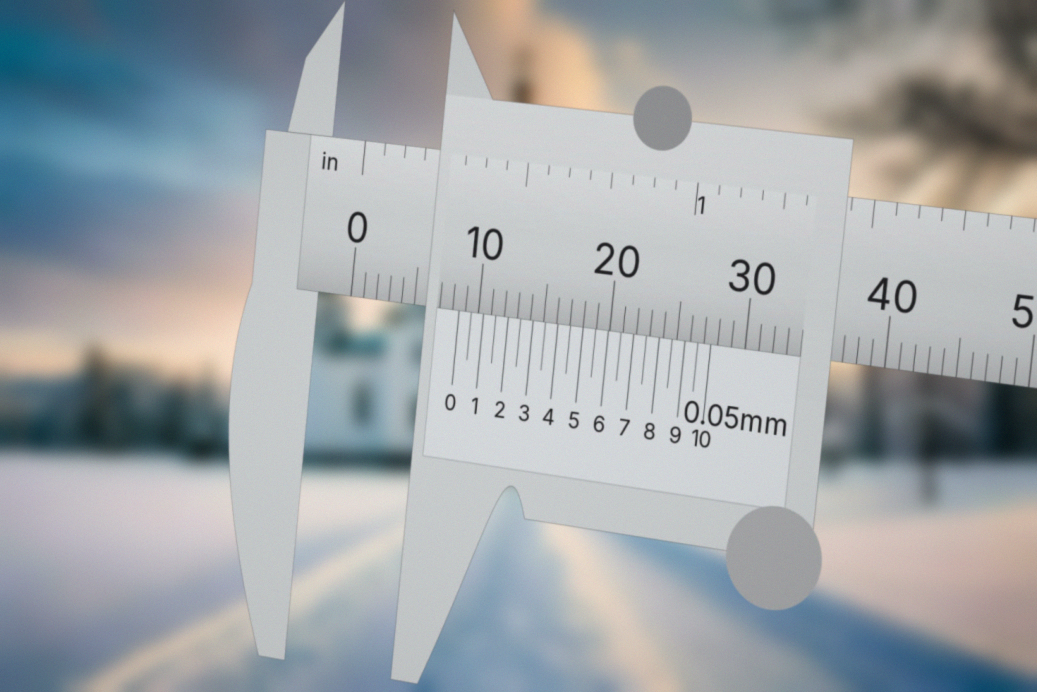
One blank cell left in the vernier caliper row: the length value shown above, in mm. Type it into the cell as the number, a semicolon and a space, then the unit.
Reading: 8.5; mm
